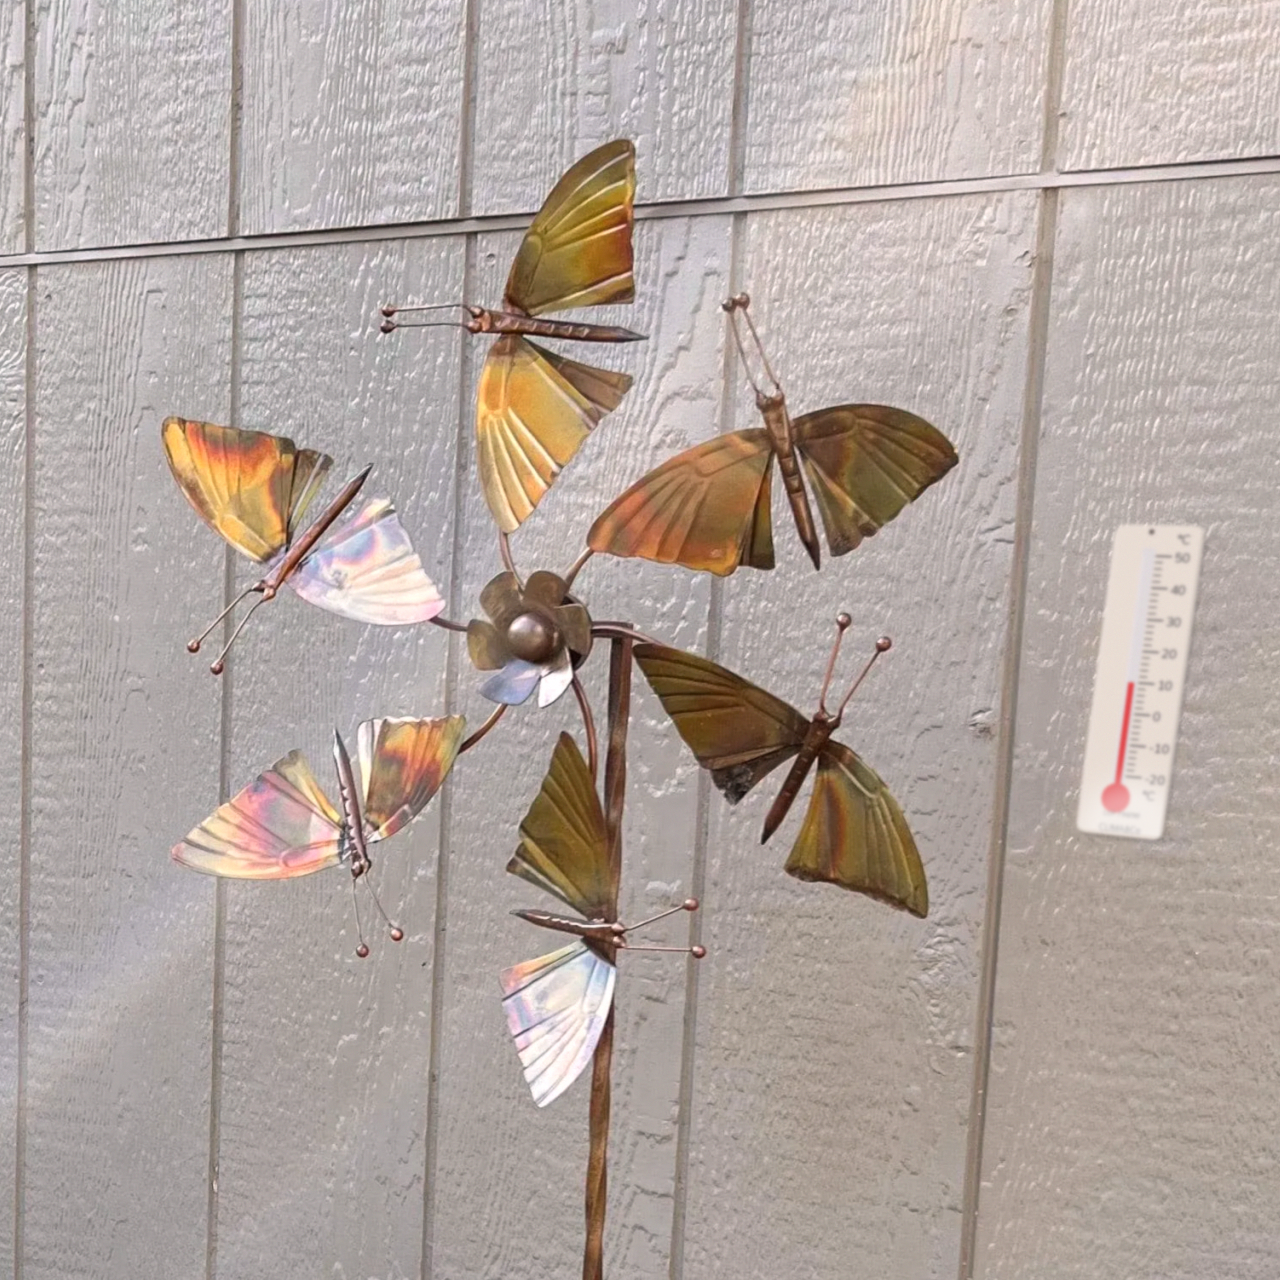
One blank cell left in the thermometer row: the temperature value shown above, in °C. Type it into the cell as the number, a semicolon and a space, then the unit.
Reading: 10; °C
